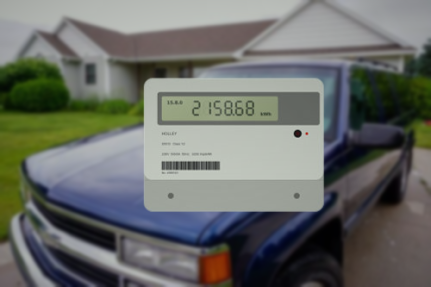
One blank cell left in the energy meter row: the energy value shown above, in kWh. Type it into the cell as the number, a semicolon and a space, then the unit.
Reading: 2158.68; kWh
